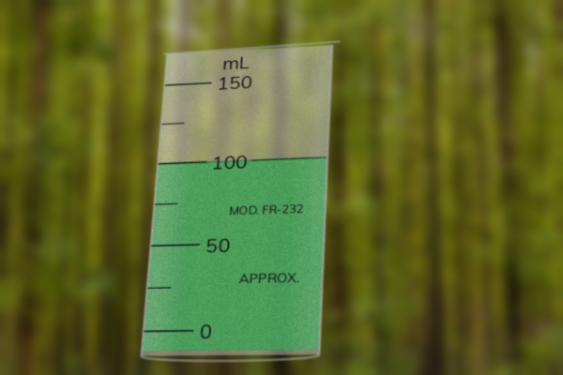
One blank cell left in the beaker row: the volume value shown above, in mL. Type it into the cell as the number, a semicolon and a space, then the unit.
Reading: 100; mL
